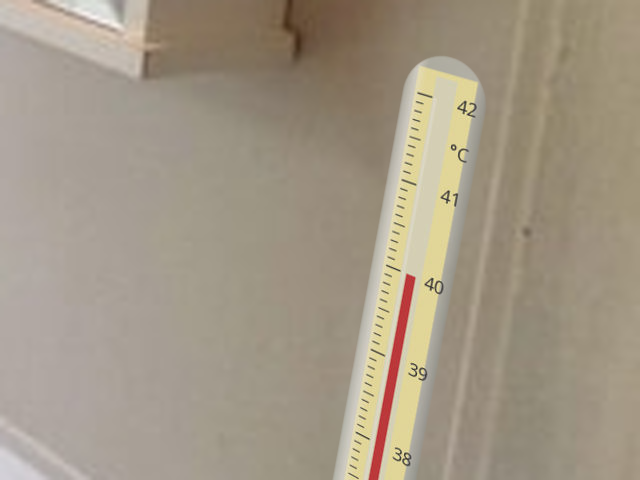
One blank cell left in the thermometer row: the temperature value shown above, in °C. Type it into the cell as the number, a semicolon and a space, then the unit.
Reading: 40; °C
